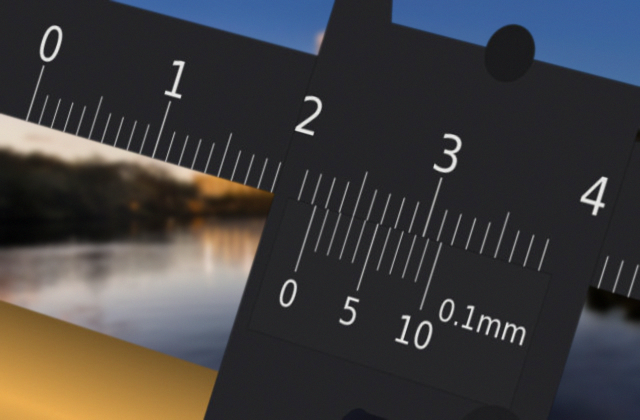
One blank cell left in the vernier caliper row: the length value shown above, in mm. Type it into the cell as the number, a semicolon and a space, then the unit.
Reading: 22.3; mm
